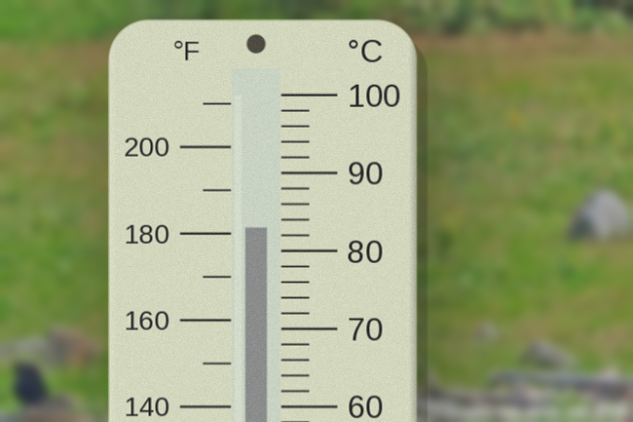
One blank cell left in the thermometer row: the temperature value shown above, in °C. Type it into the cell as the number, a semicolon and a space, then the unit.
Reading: 83; °C
